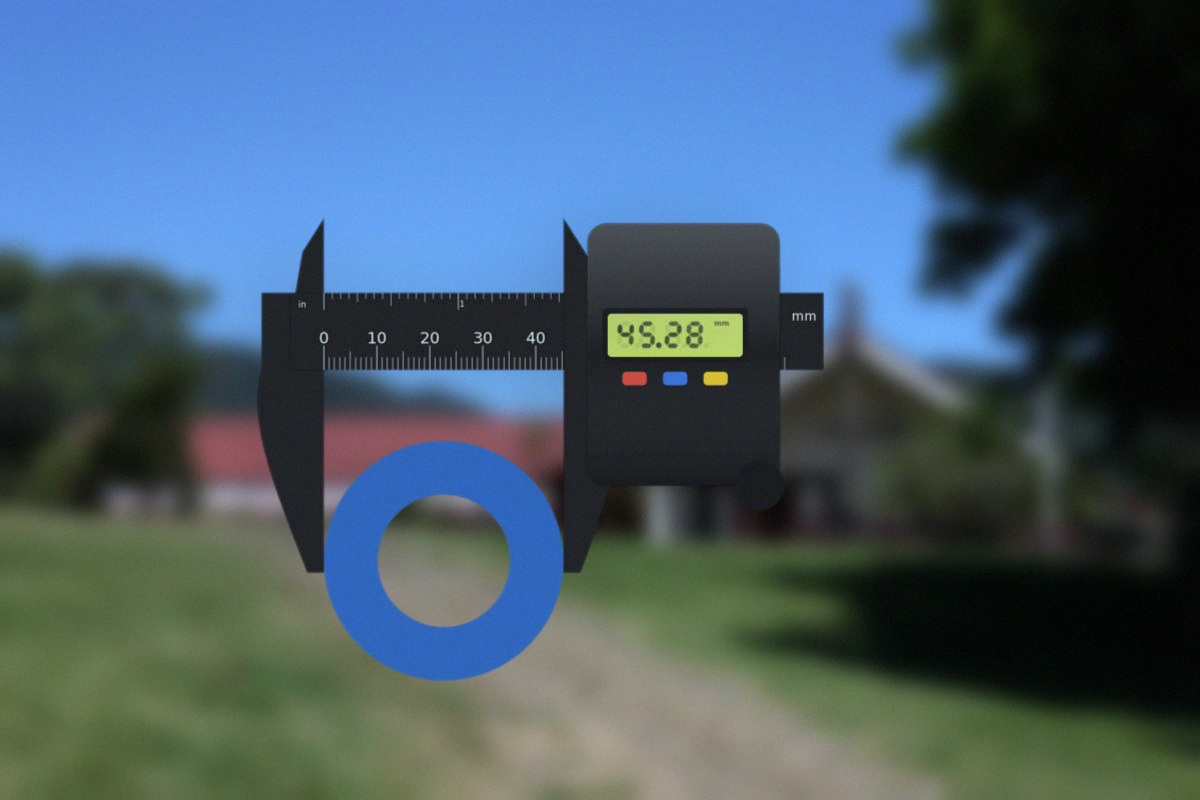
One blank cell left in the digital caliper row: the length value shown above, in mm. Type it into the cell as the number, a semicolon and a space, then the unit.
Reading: 45.28; mm
